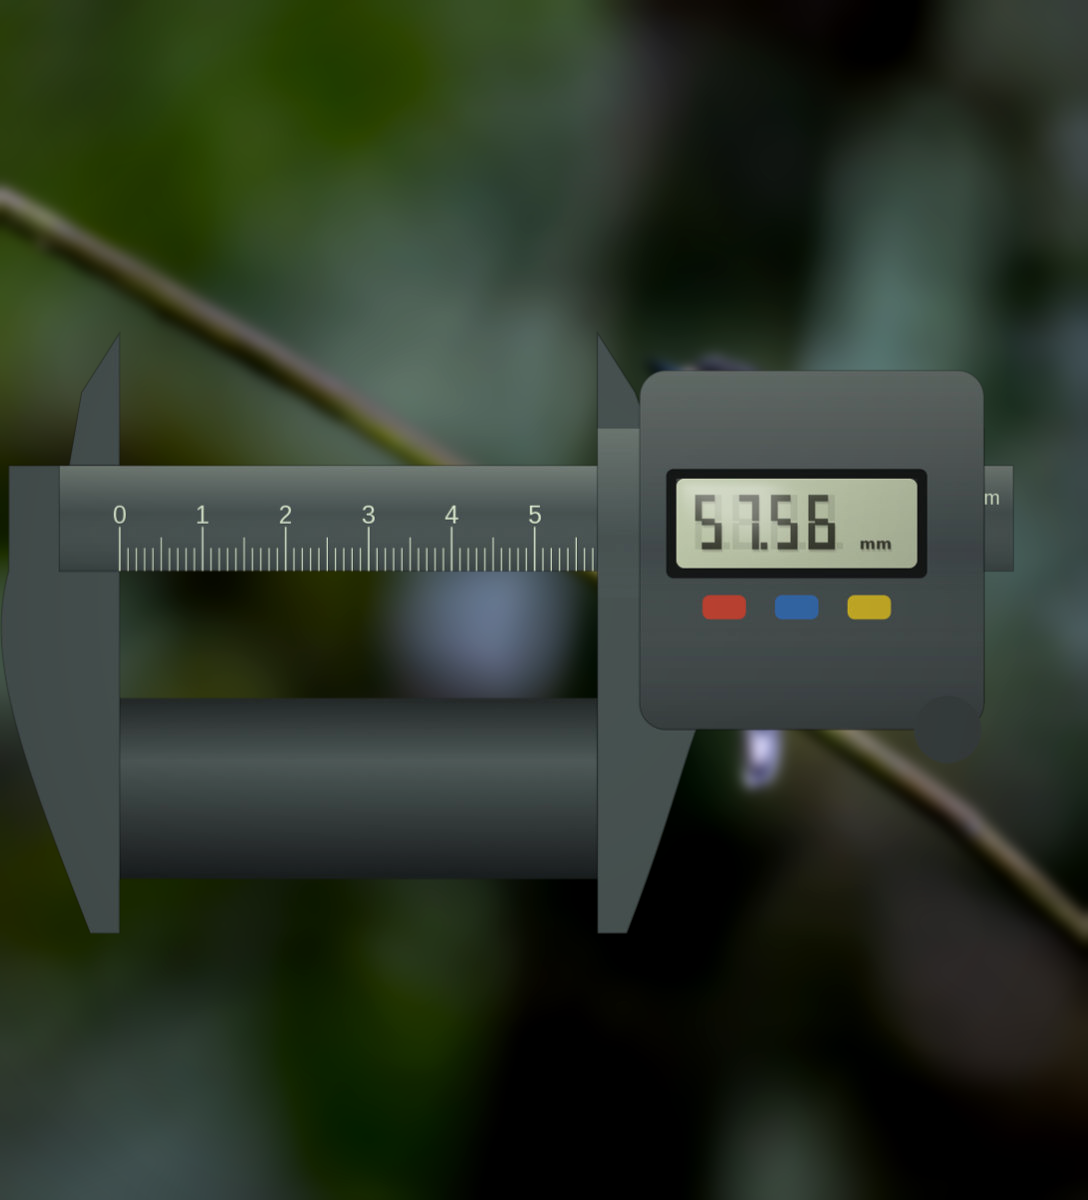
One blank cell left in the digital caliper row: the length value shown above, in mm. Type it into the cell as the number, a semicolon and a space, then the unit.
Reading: 57.56; mm
